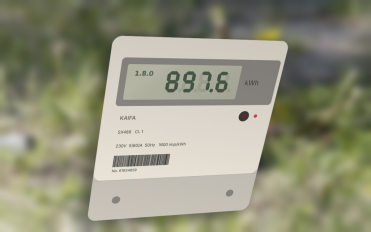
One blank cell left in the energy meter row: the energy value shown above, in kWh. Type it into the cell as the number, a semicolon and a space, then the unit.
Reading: 897.6; kWh
